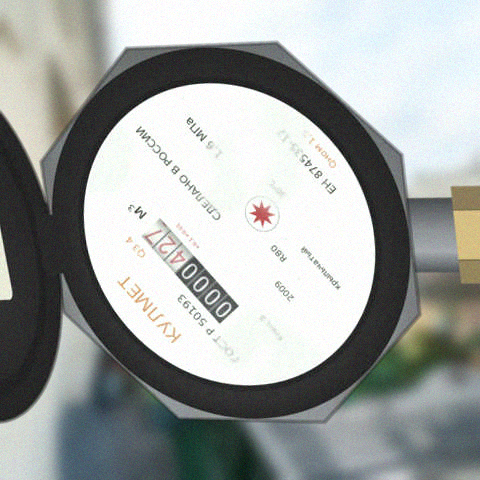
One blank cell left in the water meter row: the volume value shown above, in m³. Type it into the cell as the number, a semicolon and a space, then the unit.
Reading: 0.427; m³
